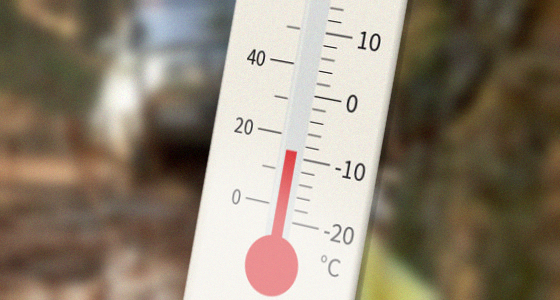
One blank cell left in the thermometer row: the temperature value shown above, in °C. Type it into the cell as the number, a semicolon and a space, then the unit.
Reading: -9; °C
